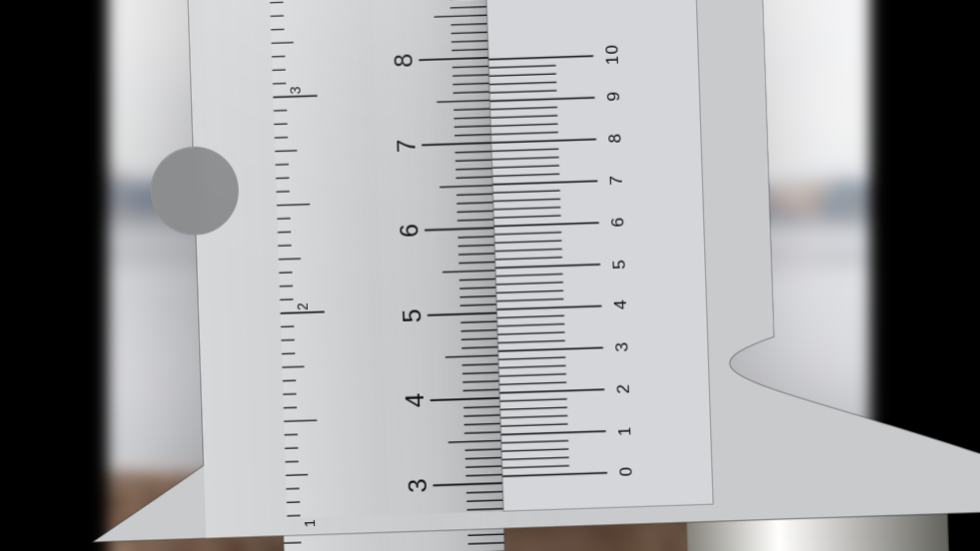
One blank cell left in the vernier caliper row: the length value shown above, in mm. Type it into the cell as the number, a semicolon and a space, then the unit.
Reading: 30.8; mm
